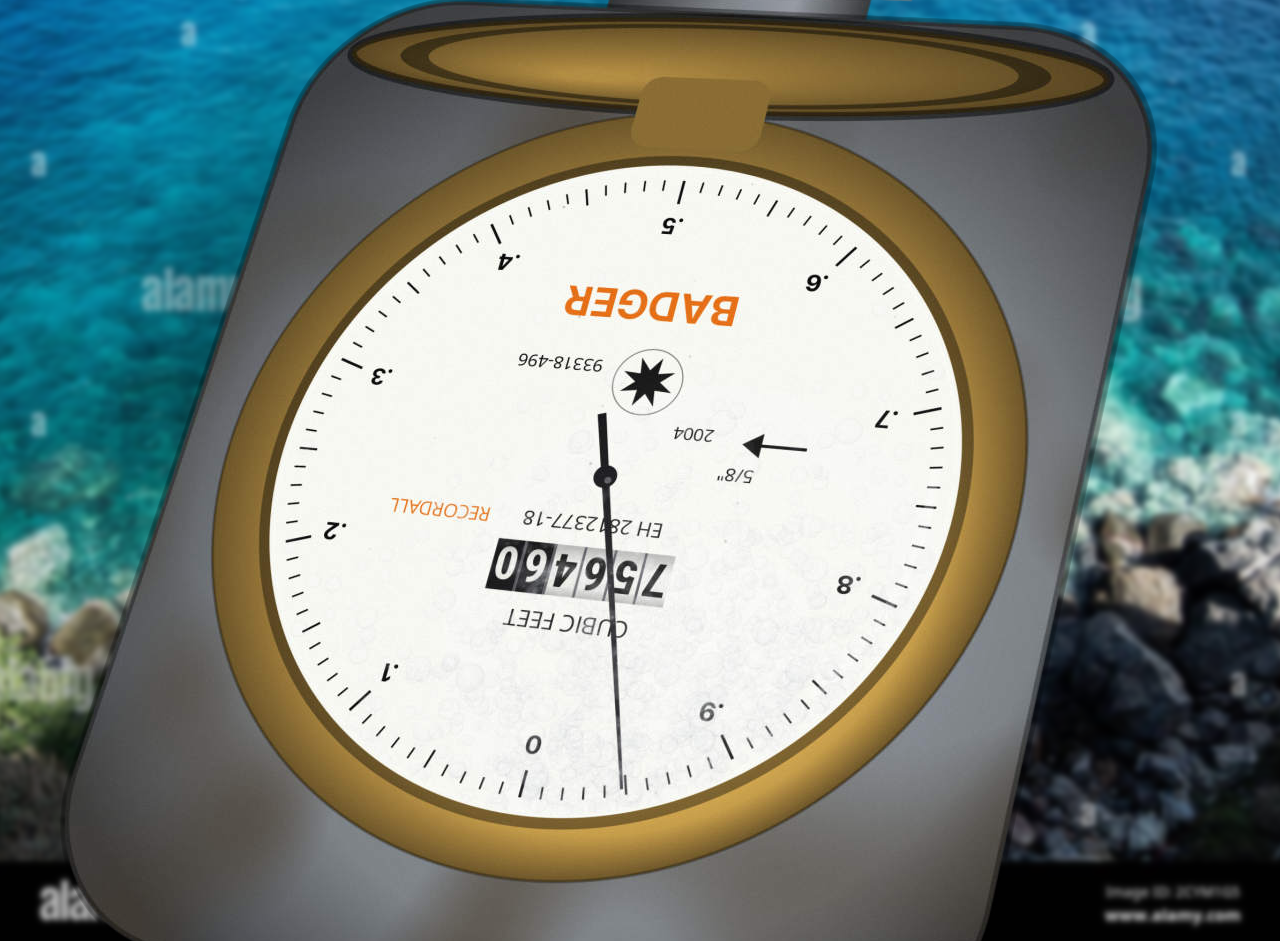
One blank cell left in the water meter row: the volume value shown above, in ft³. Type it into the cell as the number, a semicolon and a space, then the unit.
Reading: 756459.95; ft³
